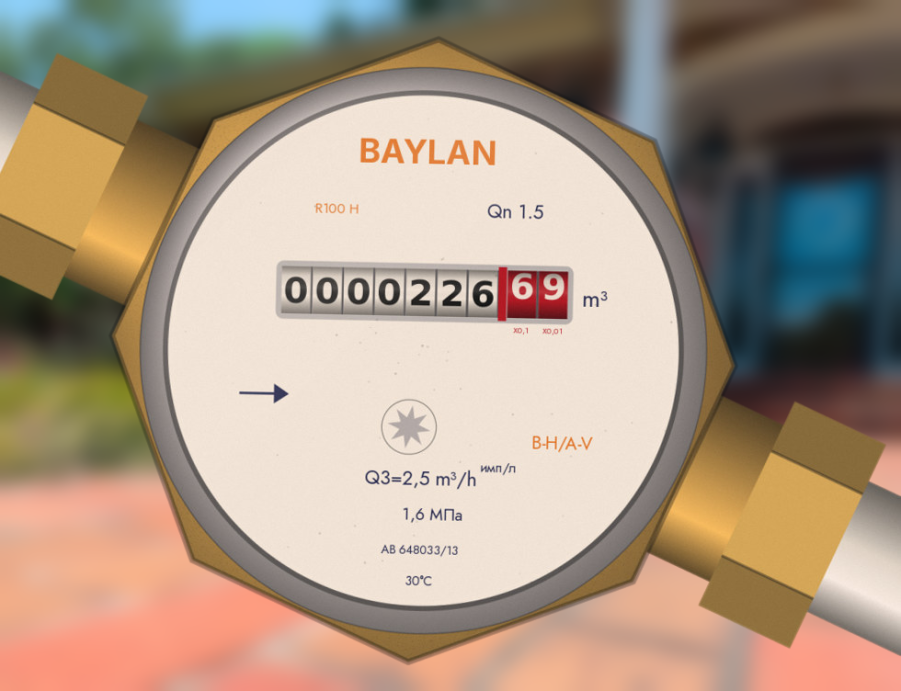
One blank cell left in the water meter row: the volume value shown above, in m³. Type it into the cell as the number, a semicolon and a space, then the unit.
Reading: 226.69; m³
